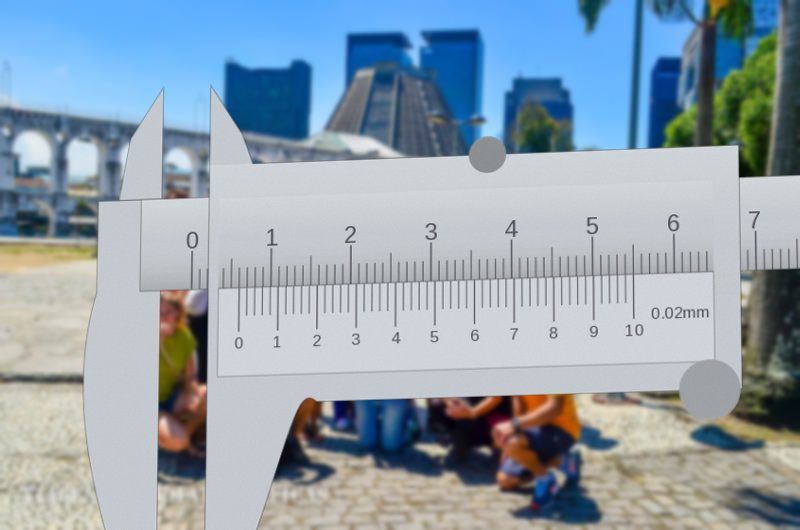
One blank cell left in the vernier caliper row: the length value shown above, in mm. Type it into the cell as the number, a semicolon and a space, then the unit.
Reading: 6.0; mm
